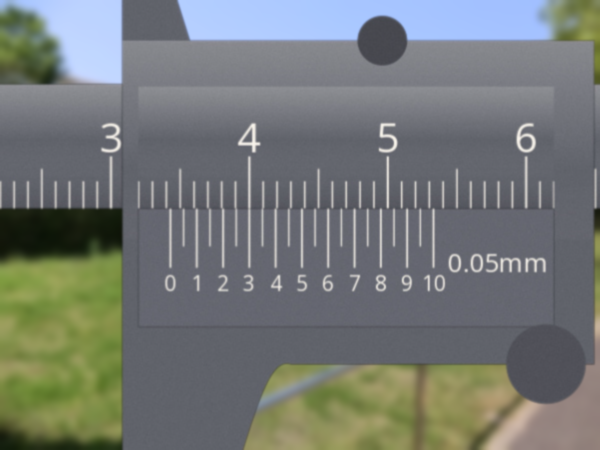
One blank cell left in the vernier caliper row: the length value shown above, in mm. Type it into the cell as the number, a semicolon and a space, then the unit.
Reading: 34.3; mm
